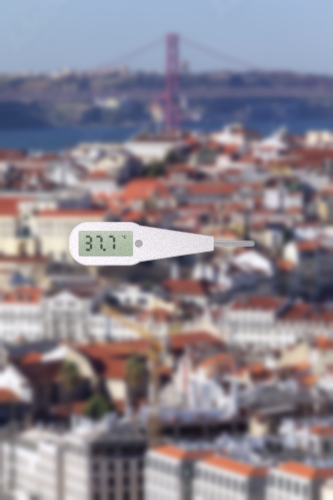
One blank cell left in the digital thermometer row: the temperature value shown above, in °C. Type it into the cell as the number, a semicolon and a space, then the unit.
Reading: 37.7; °C
